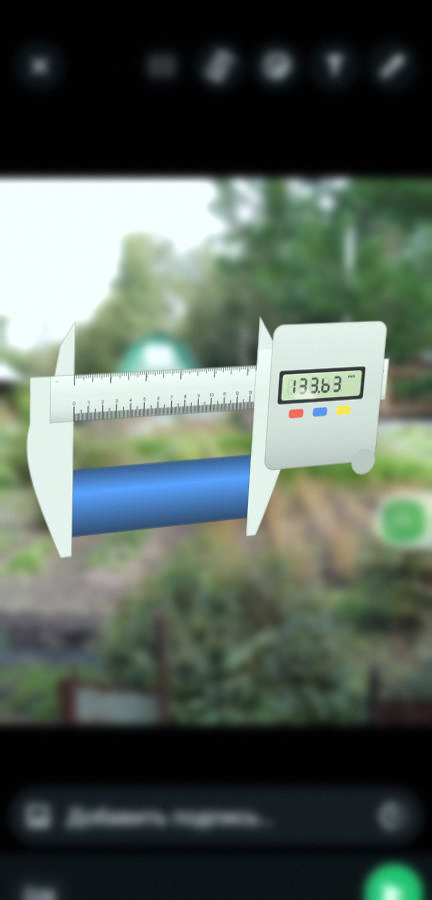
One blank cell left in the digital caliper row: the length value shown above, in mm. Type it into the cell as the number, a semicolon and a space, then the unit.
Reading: 133.63; mm
